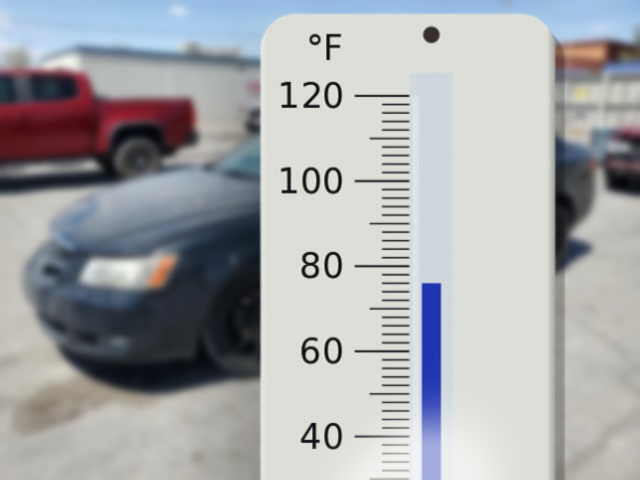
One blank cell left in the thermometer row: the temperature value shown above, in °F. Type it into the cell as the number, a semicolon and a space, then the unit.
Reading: 76; °F
